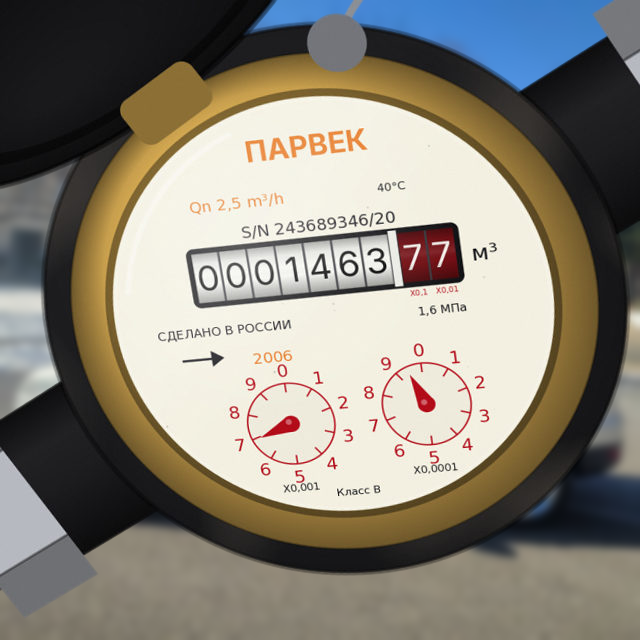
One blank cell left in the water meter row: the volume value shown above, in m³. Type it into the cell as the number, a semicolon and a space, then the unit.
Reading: 1463.7769; m³
